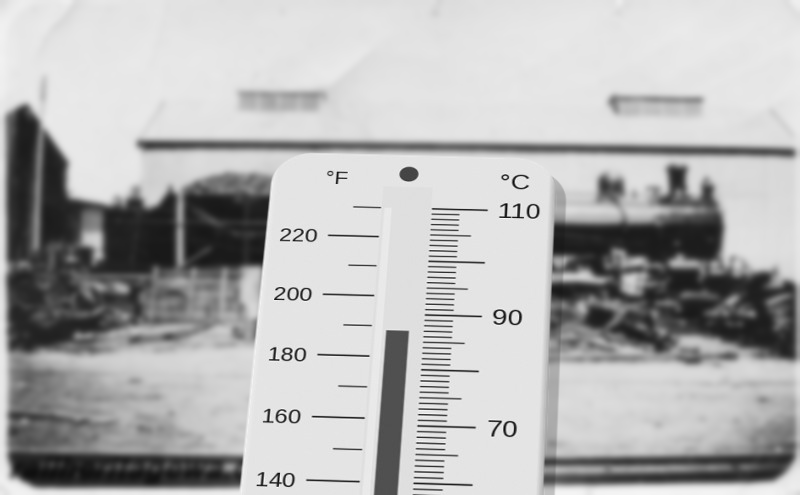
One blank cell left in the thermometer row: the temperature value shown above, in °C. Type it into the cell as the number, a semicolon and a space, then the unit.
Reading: 87; °C
